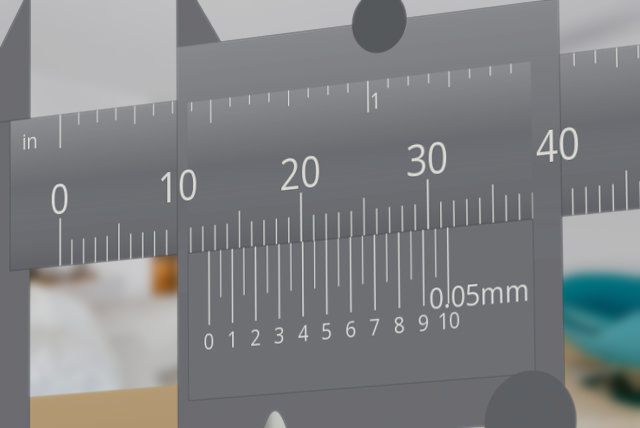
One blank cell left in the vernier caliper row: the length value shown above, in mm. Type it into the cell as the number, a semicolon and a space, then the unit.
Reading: 12.5; mm
